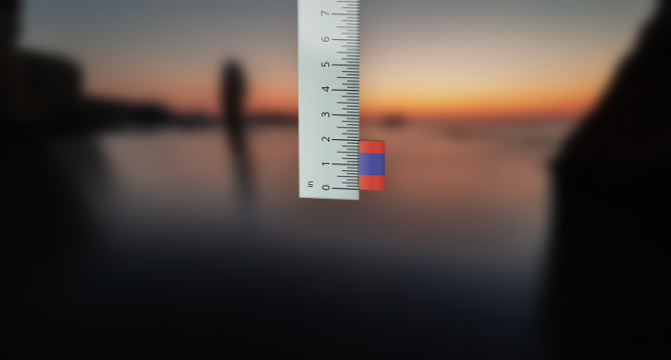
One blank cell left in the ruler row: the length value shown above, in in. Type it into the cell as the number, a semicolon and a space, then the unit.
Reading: 2; in
